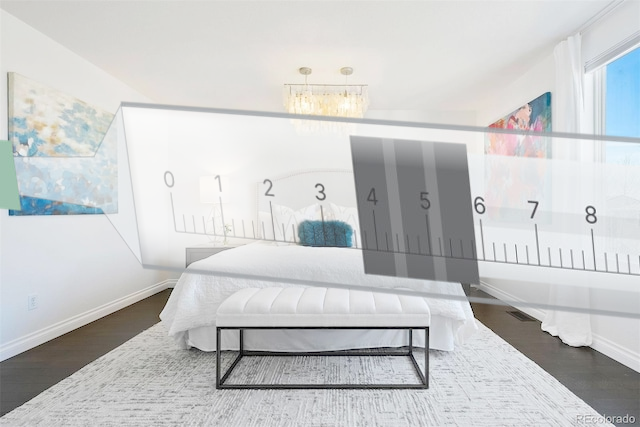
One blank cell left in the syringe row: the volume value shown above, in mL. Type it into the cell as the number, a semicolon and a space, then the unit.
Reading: 3.7; mL
